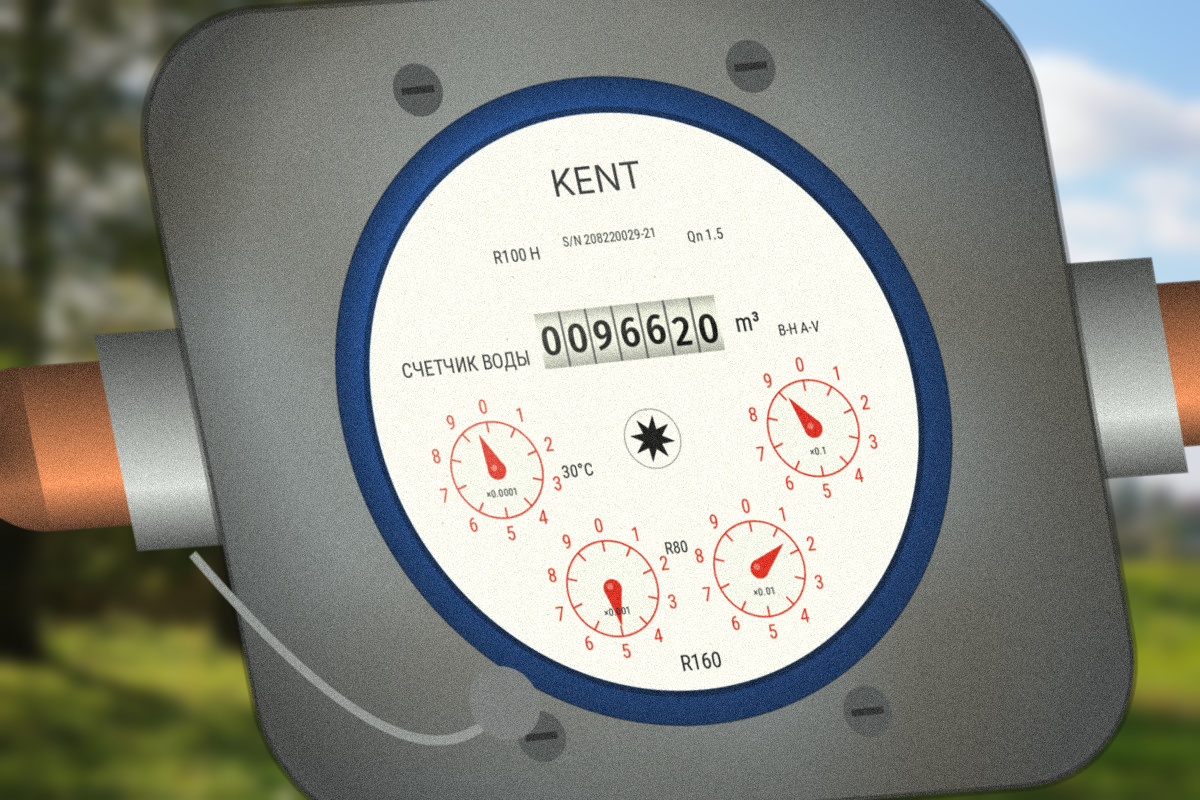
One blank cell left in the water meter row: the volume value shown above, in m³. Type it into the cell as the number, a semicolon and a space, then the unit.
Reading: 96619.9149; m³
